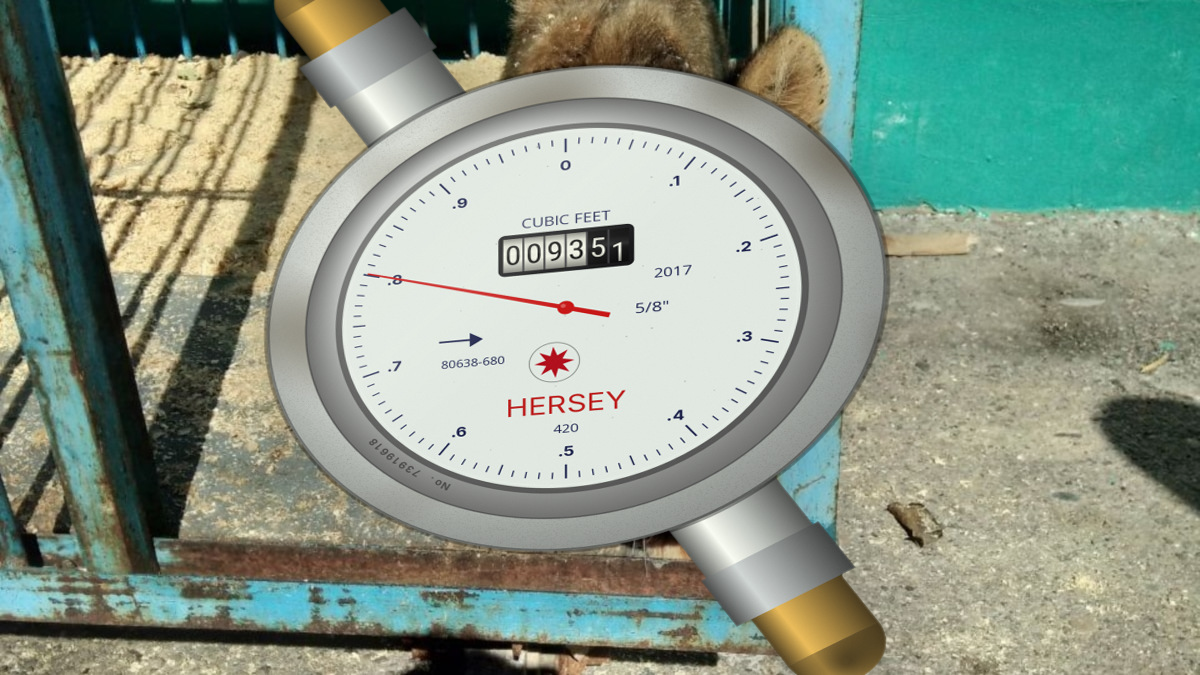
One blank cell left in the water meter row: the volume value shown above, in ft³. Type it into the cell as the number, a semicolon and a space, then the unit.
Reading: 9350.80; ft³
